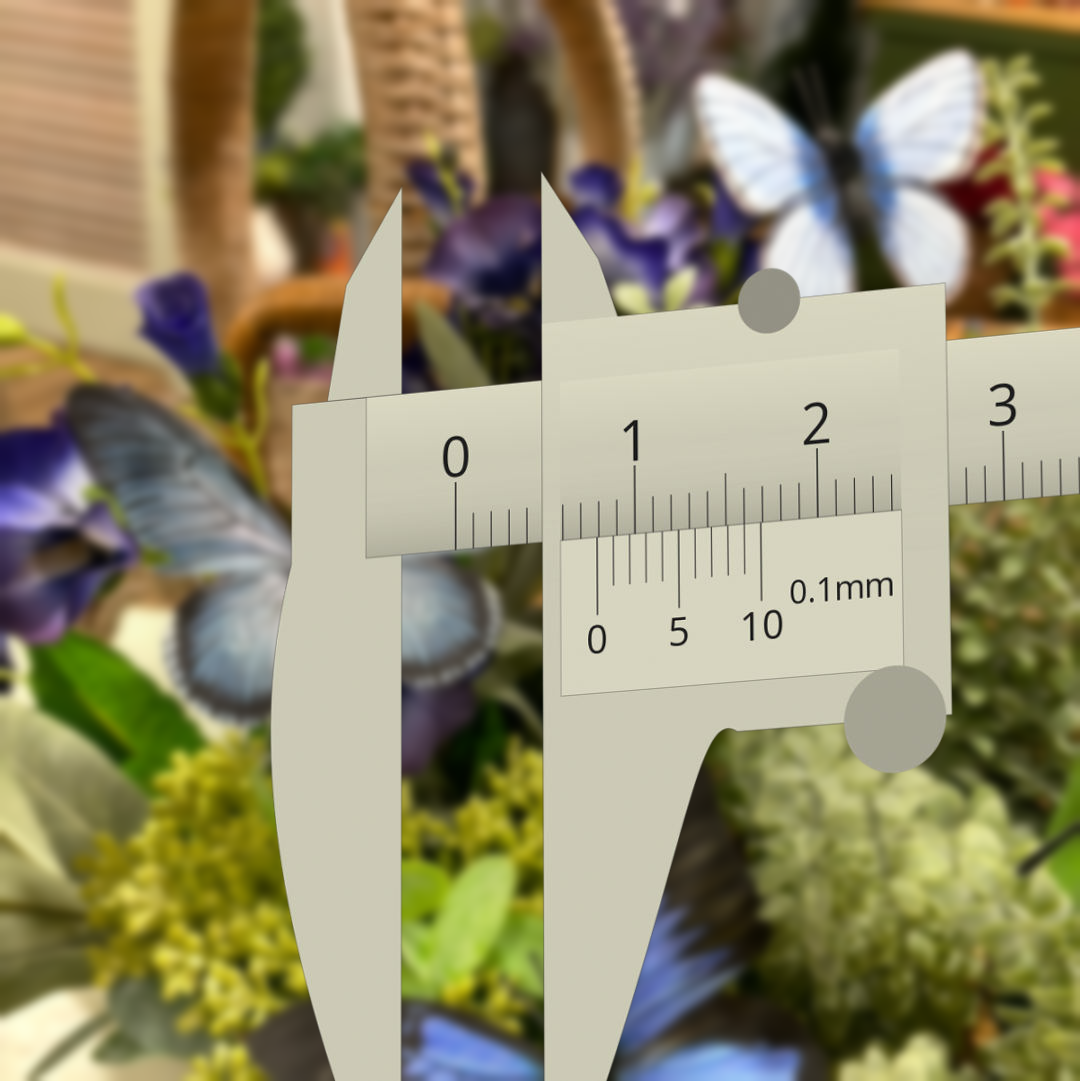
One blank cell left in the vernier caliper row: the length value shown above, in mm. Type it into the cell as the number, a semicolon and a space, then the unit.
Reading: 7.9; mm
